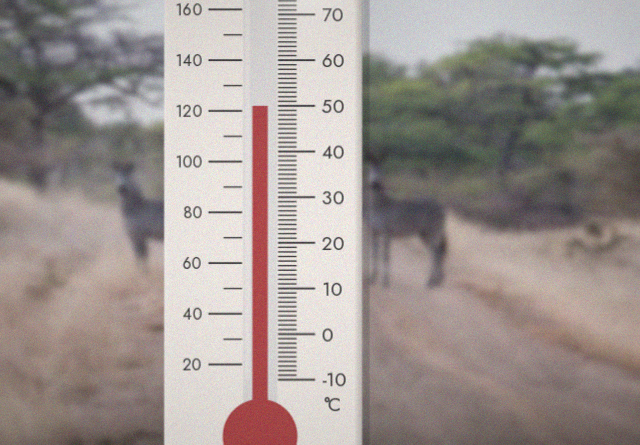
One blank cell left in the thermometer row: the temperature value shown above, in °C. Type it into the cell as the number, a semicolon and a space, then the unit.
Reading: 50; °C
